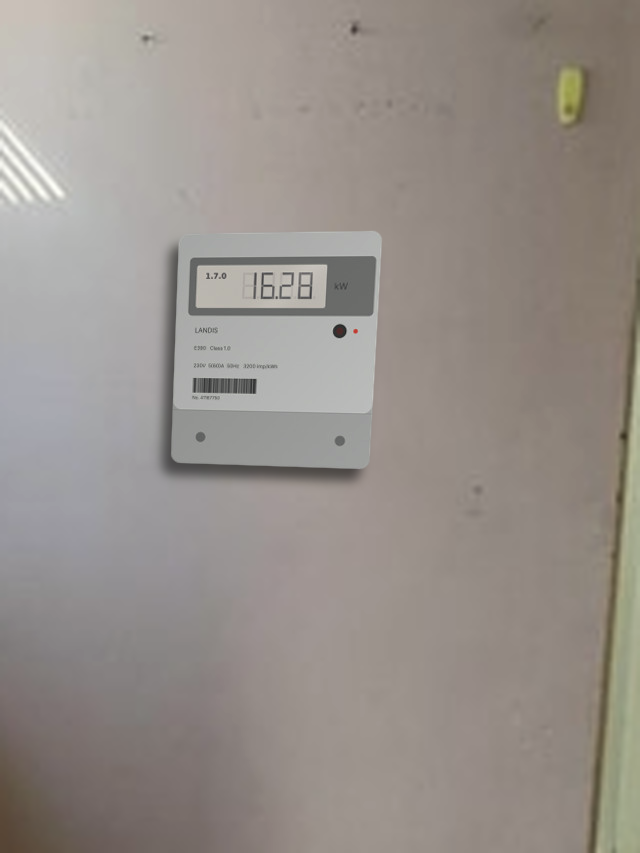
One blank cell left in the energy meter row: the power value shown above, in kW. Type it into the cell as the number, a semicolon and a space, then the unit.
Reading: 16.28; kW
